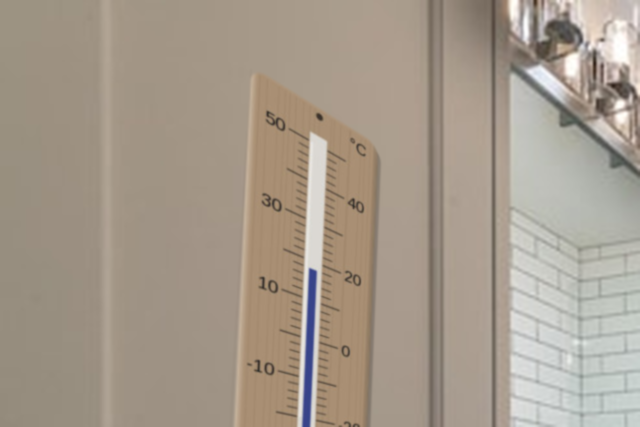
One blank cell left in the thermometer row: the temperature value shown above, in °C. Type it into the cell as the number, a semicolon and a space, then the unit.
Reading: 18; °C
